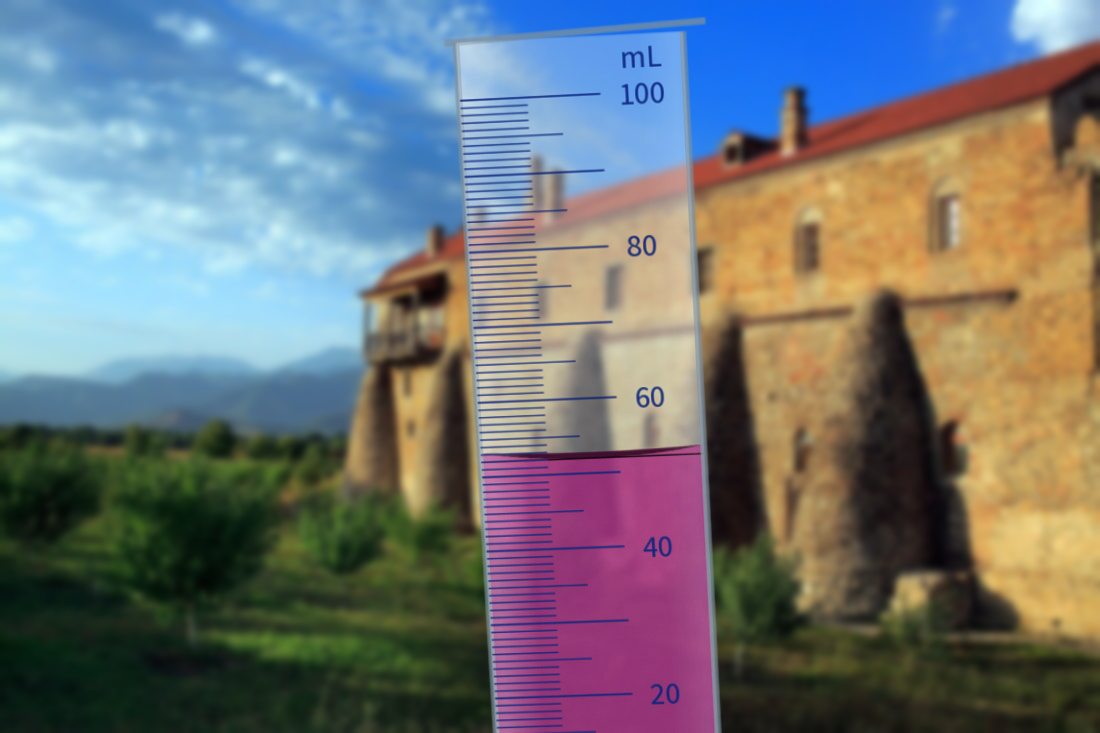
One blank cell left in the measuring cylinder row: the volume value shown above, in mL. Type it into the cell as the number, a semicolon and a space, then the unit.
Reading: 52; mL
